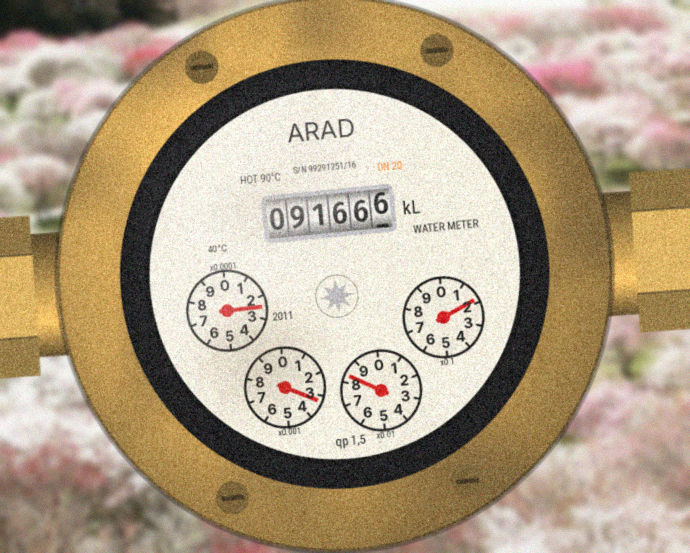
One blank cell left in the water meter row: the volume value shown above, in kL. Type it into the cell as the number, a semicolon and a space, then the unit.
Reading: 91666.1832; kL
